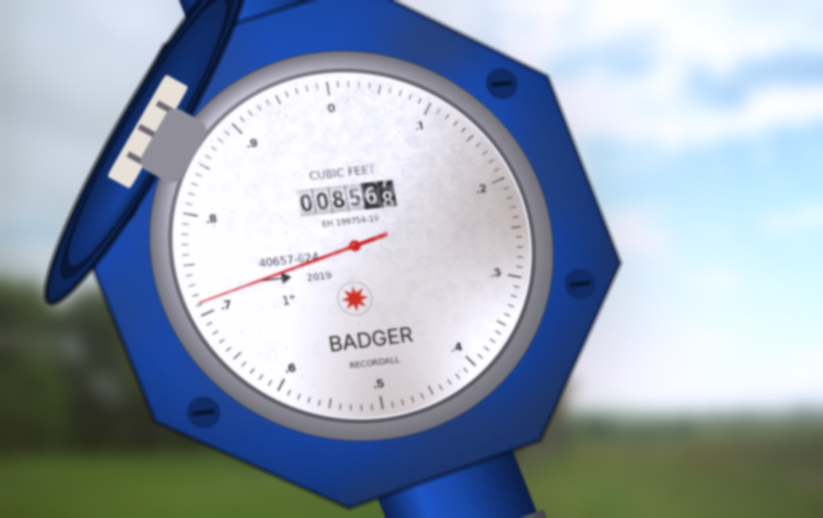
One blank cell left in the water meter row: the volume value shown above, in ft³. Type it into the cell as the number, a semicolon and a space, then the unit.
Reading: 8567.71; ft³
